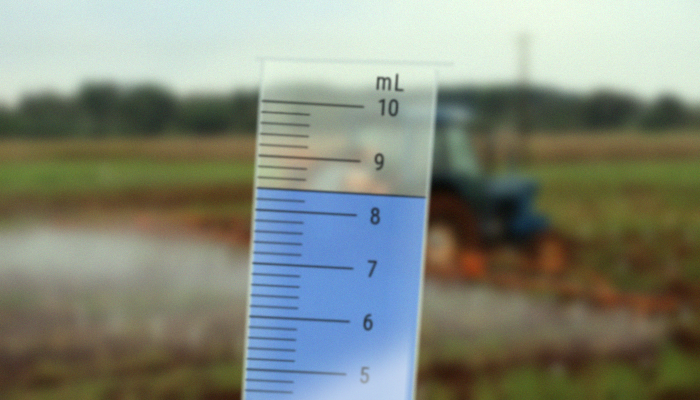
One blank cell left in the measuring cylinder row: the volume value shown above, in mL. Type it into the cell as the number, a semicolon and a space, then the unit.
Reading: 8.4; mL
